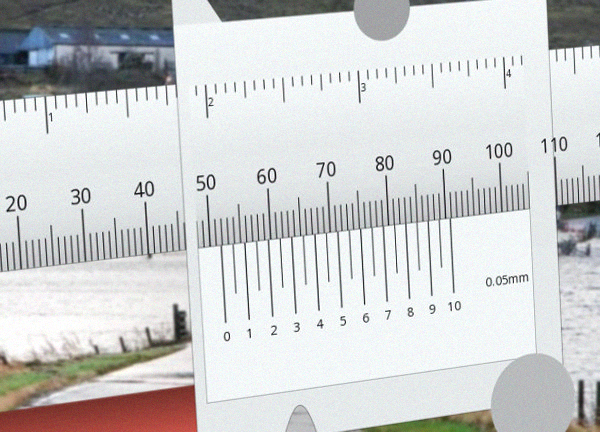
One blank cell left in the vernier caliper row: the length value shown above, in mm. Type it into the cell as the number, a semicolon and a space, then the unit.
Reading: 51.8; mm
